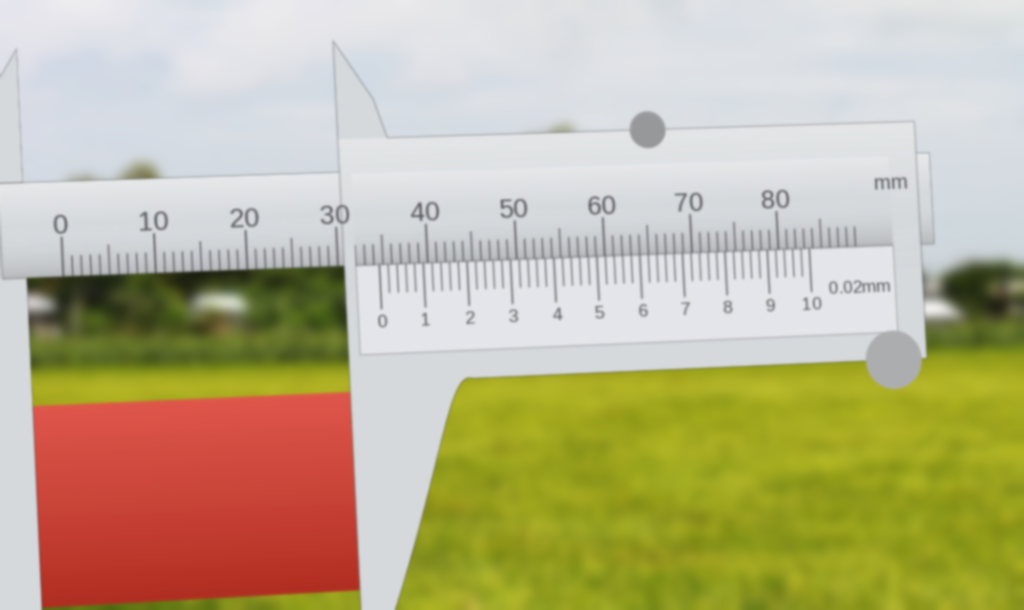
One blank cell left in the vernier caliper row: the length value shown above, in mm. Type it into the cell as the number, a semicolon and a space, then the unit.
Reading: 34.6; mm
